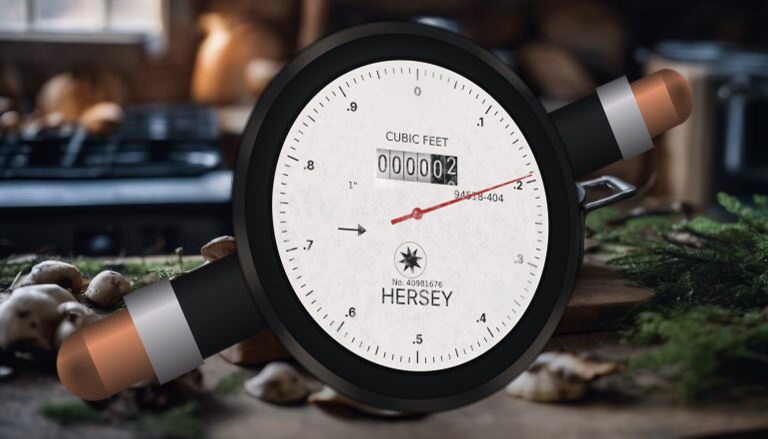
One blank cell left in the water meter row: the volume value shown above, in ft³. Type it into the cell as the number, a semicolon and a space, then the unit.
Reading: 2.19; ft³
